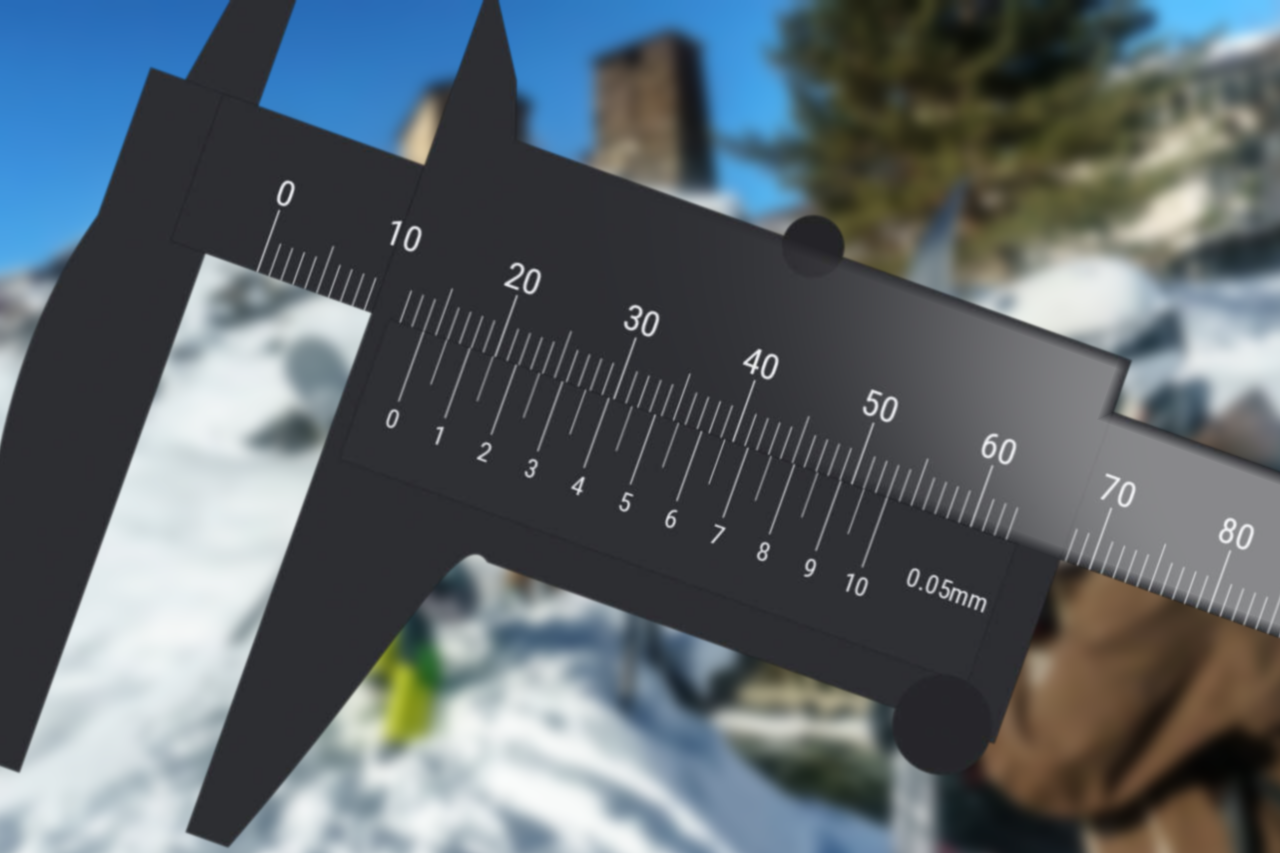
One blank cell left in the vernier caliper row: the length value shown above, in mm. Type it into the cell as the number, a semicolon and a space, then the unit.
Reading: 14.0; mm
